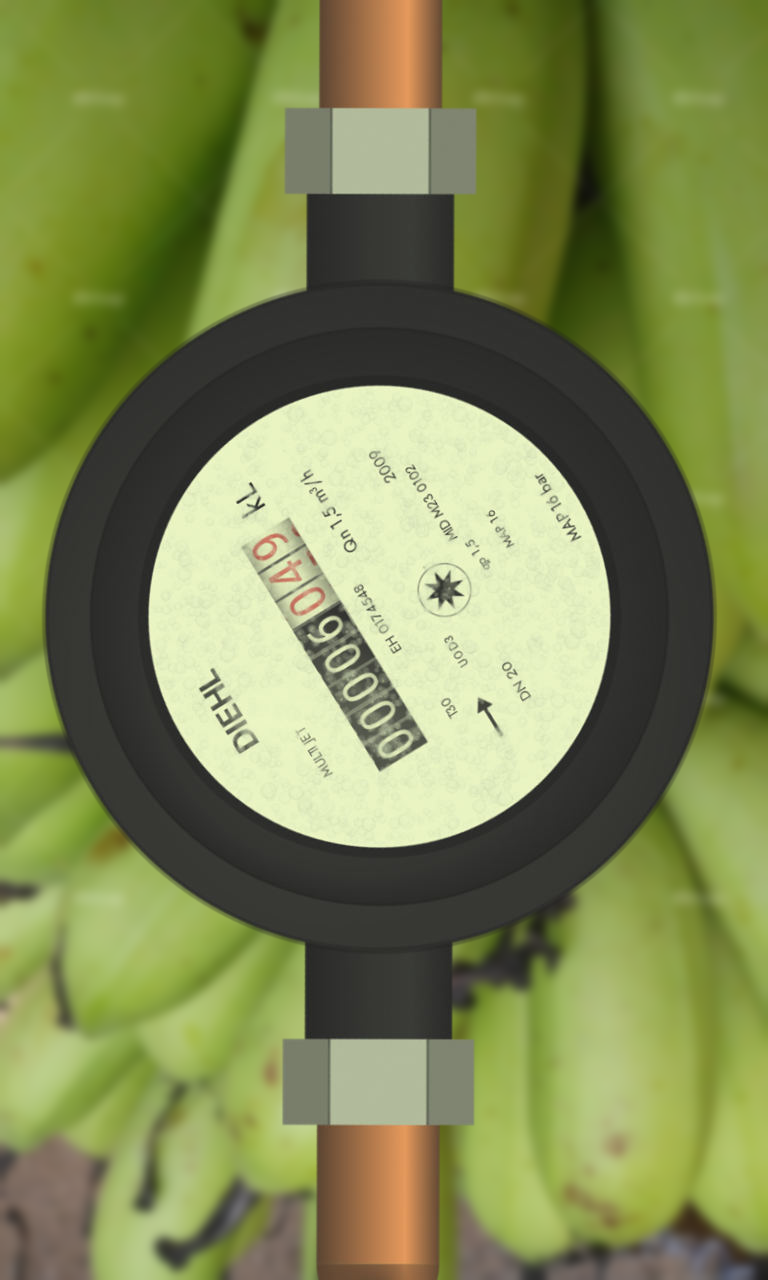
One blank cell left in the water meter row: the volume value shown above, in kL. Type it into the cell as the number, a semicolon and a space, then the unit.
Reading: 6.049; kL
